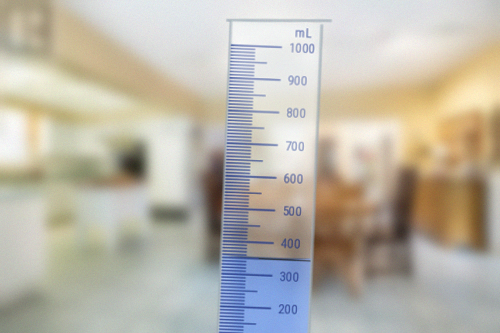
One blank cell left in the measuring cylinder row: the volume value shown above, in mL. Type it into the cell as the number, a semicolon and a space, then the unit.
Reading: 350; mL
